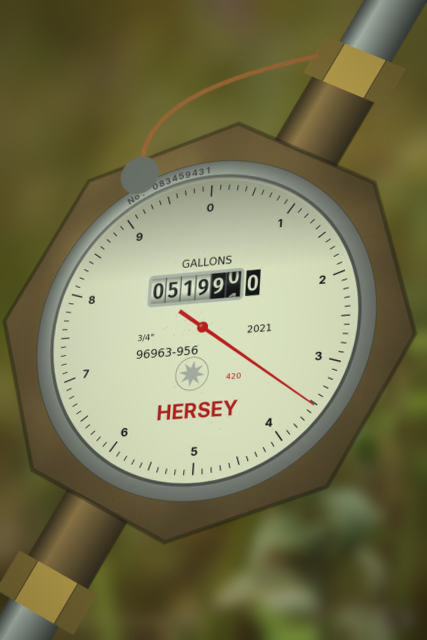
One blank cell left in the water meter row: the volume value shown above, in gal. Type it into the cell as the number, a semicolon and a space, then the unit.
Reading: 519903.5; gal
